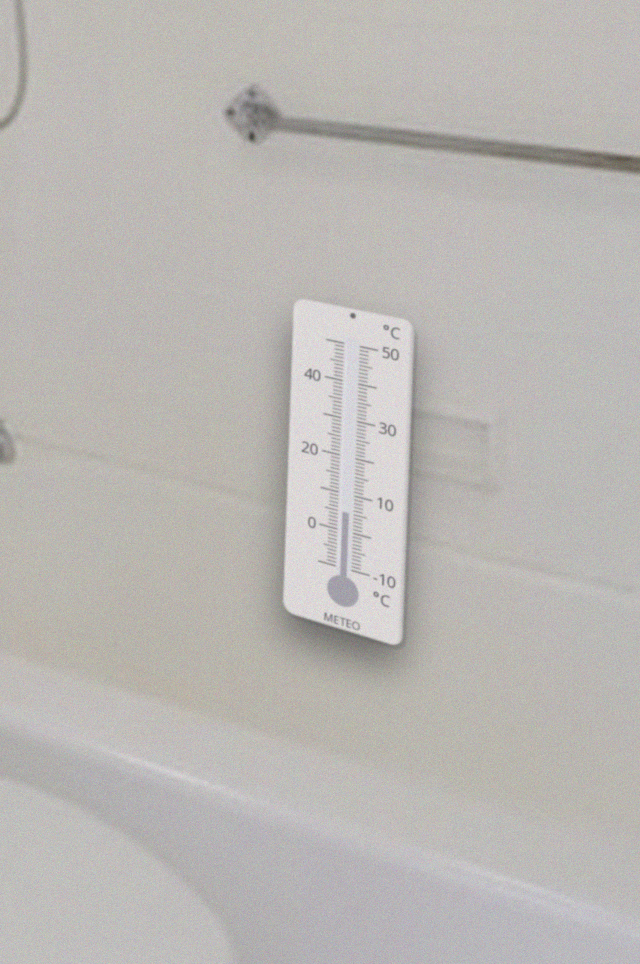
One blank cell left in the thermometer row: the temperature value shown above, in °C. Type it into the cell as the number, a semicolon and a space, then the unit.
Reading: 5; °C
